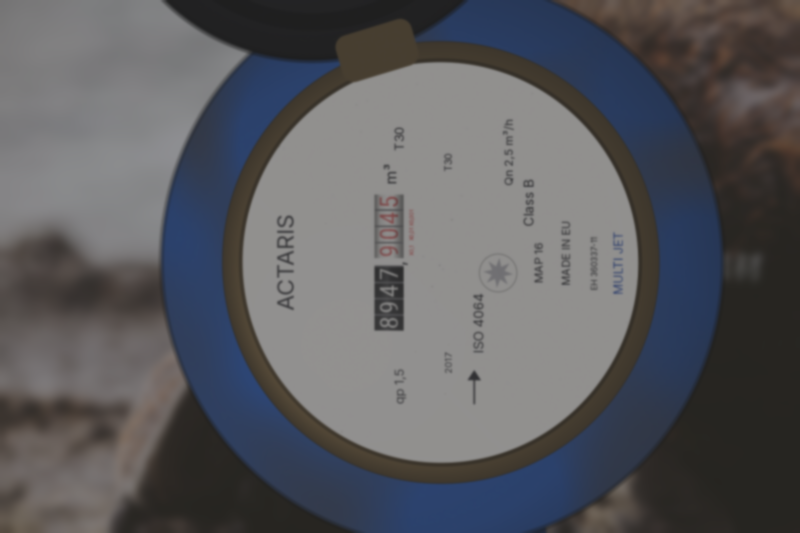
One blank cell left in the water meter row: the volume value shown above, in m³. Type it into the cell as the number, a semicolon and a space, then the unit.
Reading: 8947.9045; m³
